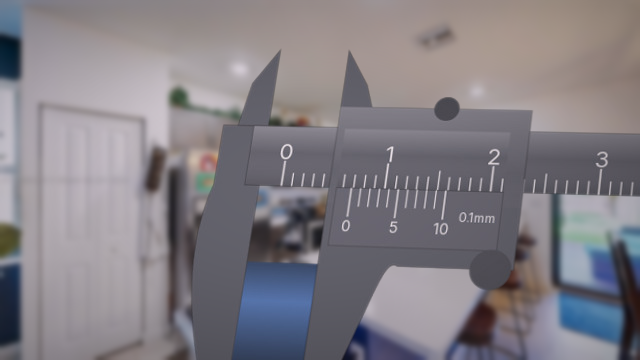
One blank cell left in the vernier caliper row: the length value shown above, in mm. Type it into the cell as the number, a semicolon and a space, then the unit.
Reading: 6.8; mm
